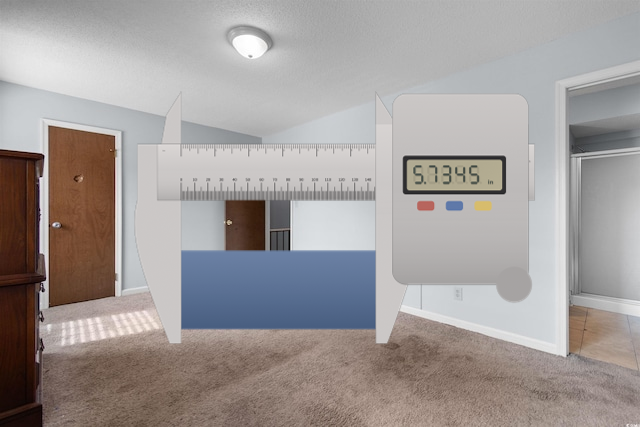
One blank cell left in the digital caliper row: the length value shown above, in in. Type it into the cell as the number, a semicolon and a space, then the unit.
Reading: 5.7345; in
